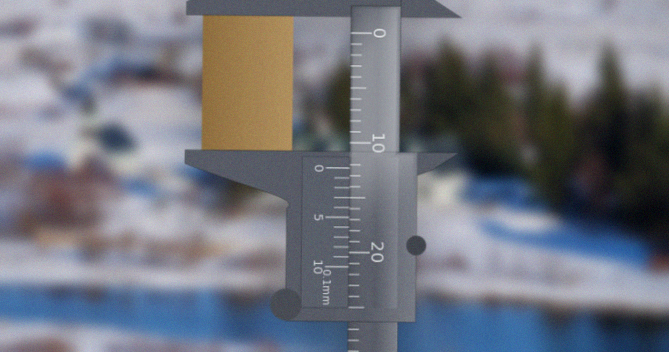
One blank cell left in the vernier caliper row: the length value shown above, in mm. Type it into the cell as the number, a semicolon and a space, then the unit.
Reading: 12.3; mm
